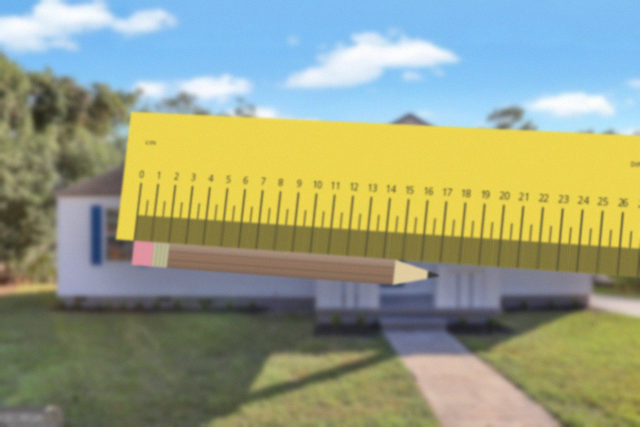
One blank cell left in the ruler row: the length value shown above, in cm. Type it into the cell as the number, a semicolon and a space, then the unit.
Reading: 17; cm
